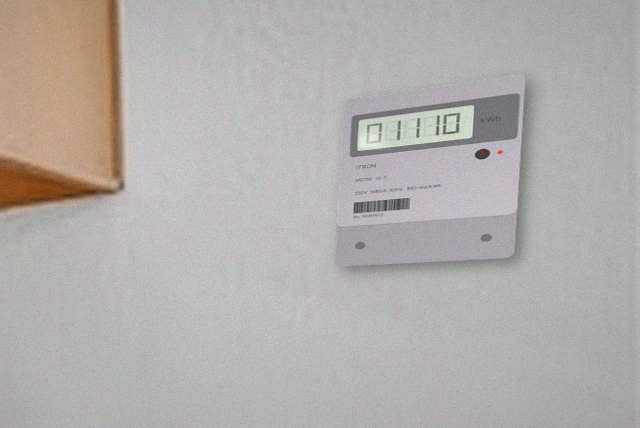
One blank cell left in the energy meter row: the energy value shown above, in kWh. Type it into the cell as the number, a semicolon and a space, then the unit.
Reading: 1110; kWh
